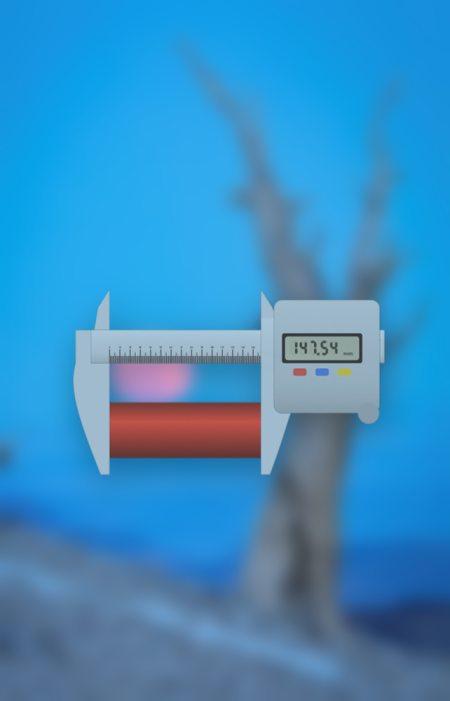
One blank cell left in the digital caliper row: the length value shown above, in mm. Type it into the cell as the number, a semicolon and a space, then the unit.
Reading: 147.54; mm
